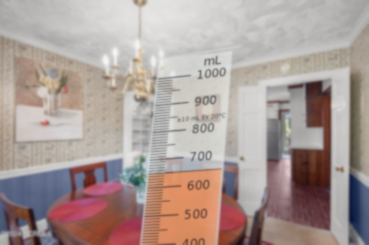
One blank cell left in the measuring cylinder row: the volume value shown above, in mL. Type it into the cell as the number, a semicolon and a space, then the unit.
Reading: 650; mL
